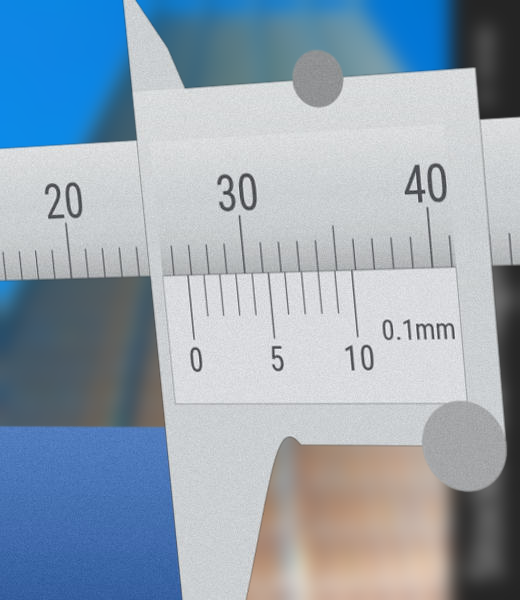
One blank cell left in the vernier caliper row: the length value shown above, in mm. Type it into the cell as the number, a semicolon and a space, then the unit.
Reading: 26.8; mm
